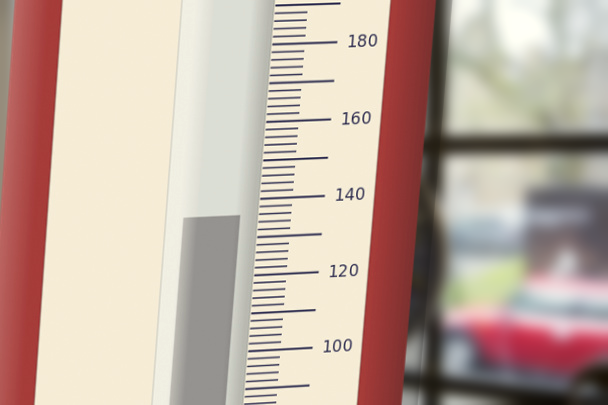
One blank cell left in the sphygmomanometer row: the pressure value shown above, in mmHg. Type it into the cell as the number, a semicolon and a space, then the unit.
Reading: 136; mmHg
